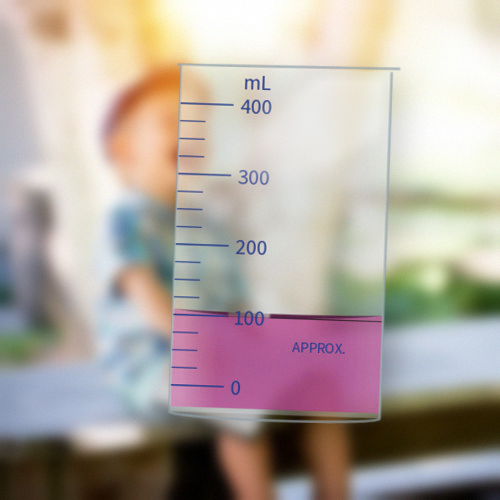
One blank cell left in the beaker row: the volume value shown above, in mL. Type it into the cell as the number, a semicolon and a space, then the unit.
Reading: 100; mL
